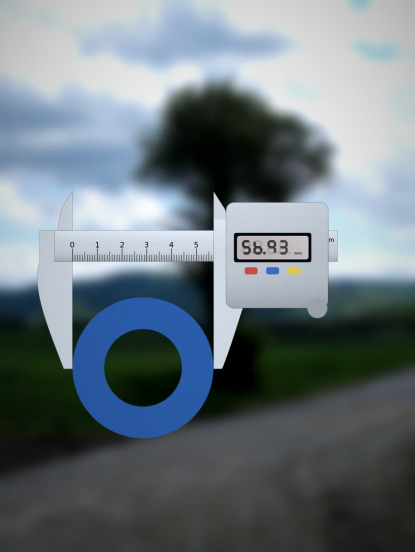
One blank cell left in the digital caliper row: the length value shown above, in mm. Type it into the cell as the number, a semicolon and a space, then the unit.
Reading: 56.93; mm
